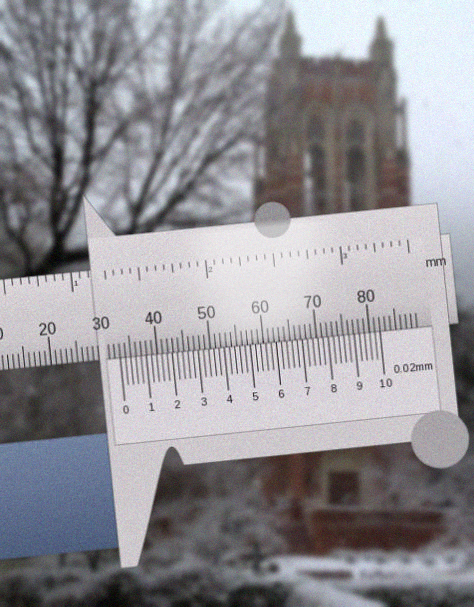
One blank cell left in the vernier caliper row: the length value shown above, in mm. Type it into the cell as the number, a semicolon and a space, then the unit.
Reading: 33.0; mm
